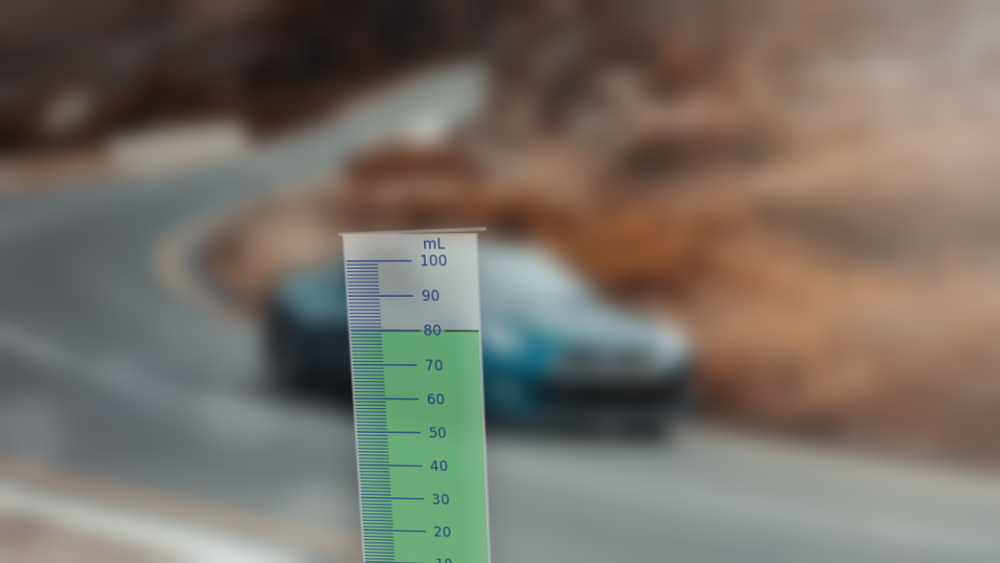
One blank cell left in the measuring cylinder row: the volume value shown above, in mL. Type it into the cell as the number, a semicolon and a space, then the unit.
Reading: 80; mL
